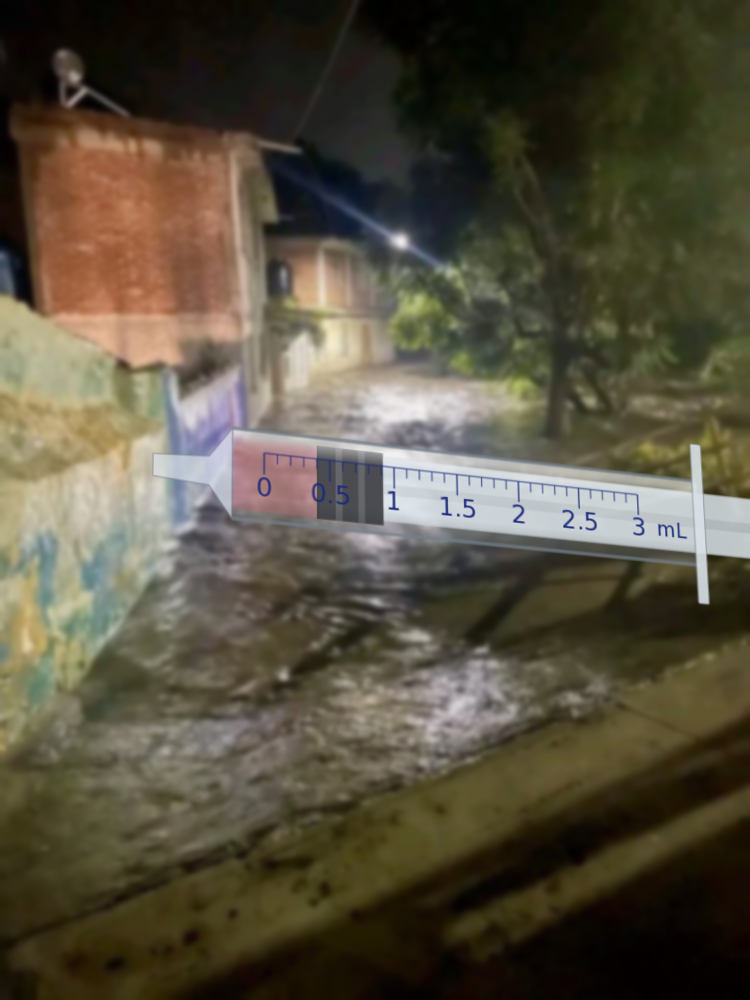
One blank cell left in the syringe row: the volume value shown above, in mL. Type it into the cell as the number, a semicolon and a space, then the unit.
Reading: 0.4; mL
